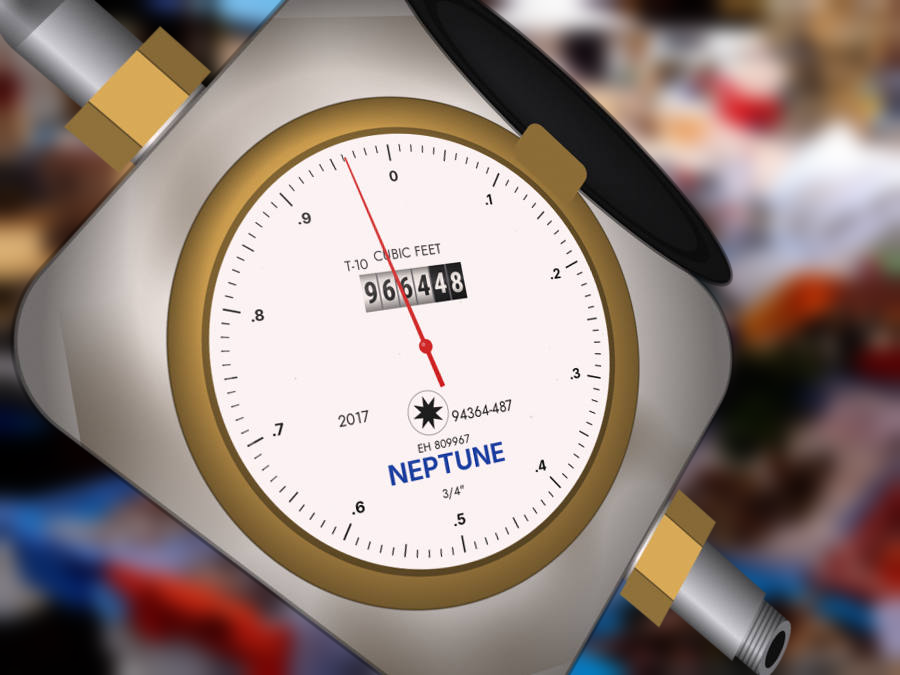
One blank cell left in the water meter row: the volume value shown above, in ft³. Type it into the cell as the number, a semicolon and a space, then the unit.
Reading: 966447.96; ft³
